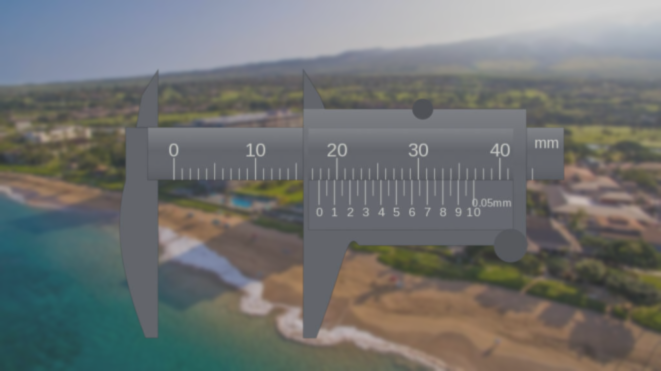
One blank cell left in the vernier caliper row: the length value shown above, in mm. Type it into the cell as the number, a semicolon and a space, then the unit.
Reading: 17.8; mm
